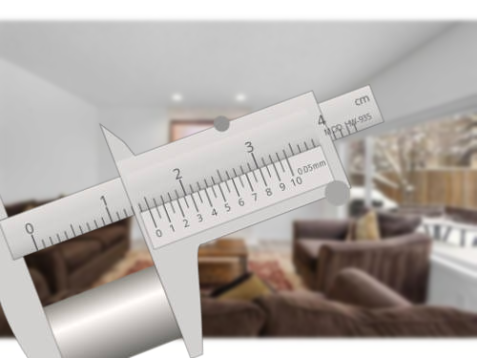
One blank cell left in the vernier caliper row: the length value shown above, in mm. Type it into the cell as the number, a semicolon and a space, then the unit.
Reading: 15.0; mm
